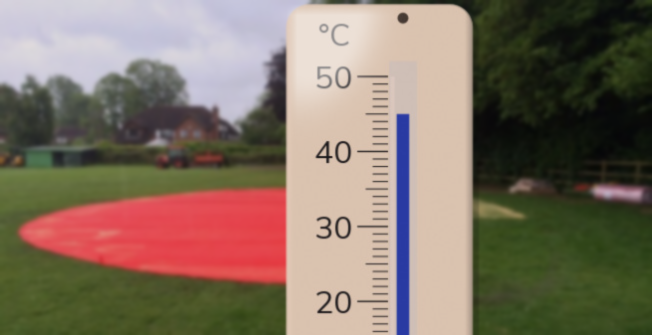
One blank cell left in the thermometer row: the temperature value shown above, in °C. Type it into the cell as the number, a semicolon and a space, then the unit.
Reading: 45; °C
